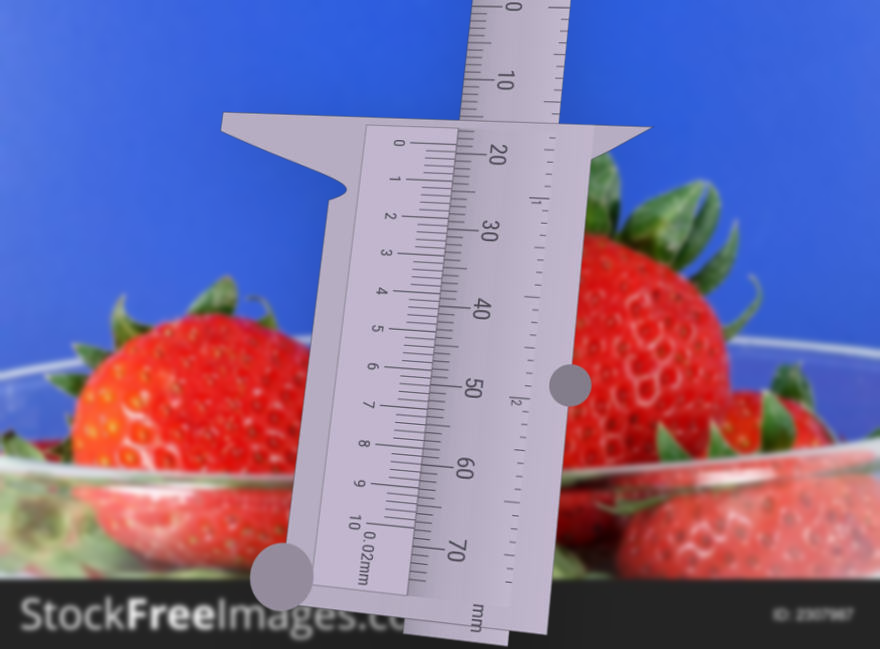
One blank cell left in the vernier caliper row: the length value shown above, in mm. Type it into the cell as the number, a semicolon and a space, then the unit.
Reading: 18.8; mm
